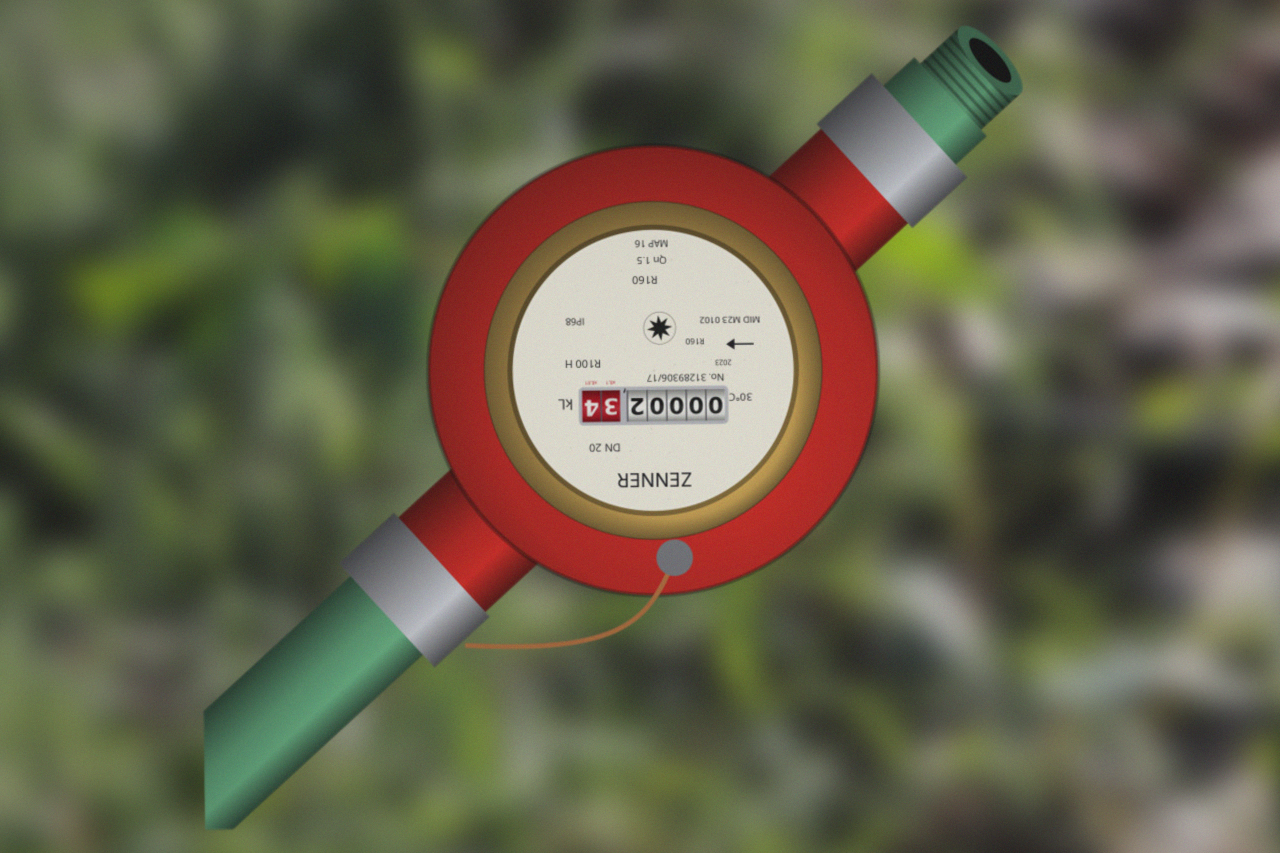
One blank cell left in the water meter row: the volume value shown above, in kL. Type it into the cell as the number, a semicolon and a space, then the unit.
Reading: 2.34; kL
